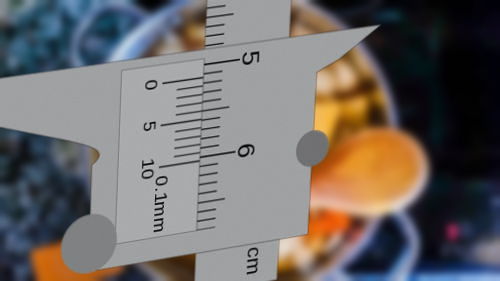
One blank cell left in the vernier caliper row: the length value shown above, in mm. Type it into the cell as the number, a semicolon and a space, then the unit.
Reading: 51.4; mm
